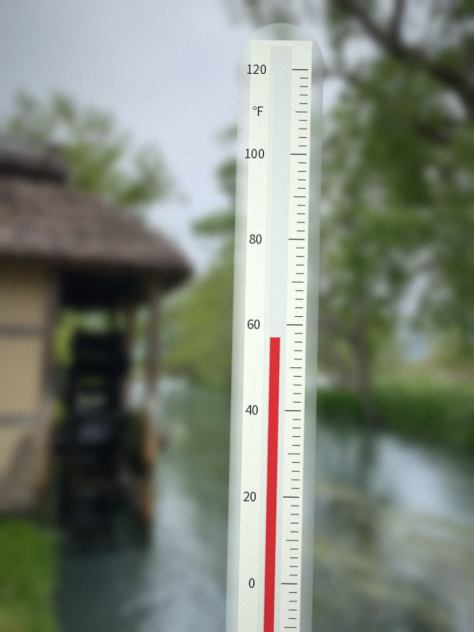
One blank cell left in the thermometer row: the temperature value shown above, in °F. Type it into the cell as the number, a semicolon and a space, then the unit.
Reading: 57; °F
